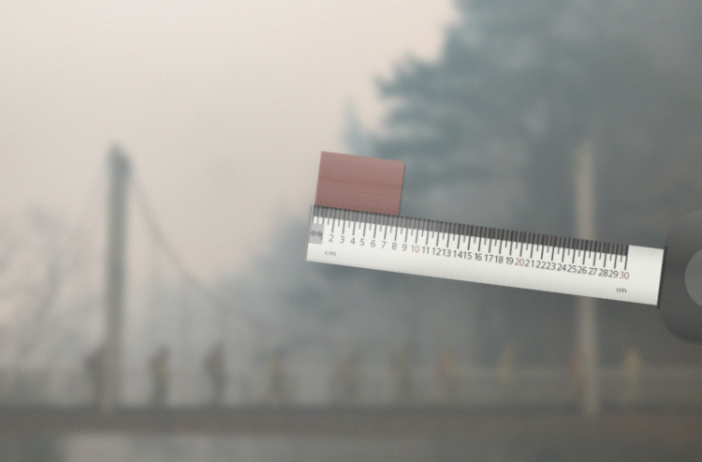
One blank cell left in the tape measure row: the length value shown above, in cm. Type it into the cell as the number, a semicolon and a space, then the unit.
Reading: 8; cm
